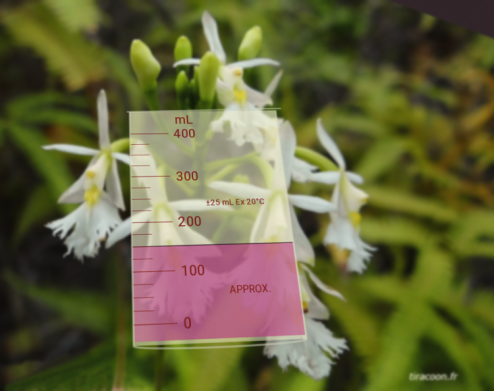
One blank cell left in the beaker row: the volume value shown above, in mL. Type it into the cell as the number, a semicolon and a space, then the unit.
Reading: 150; mL
